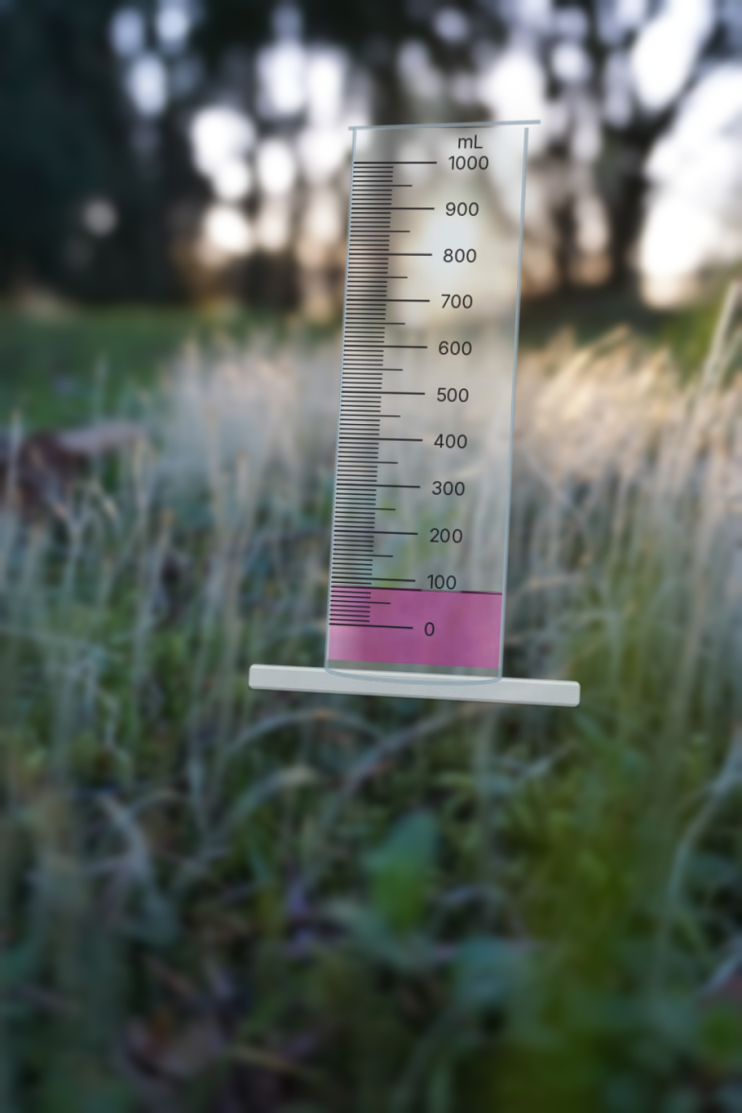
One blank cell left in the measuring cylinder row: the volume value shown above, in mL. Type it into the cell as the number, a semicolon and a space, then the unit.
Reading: 80; mL
